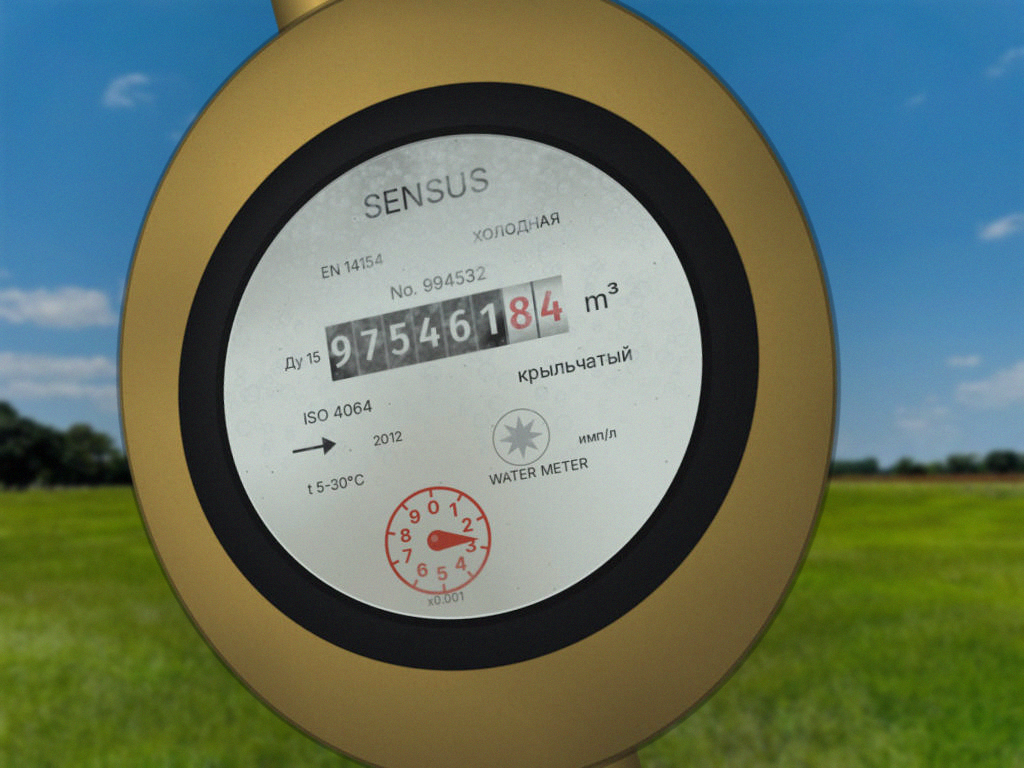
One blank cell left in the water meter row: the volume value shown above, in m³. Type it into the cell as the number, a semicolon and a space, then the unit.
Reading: 975461.842; m³
